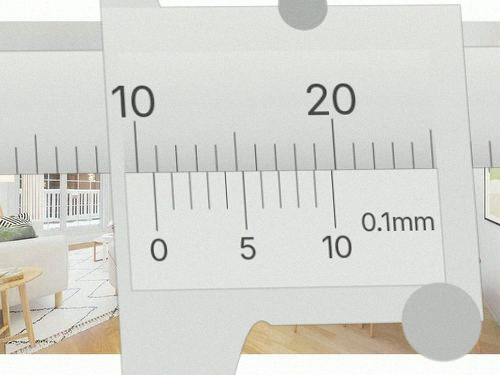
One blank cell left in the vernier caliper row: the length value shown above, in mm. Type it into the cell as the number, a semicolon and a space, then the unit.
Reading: 10.8; mm
